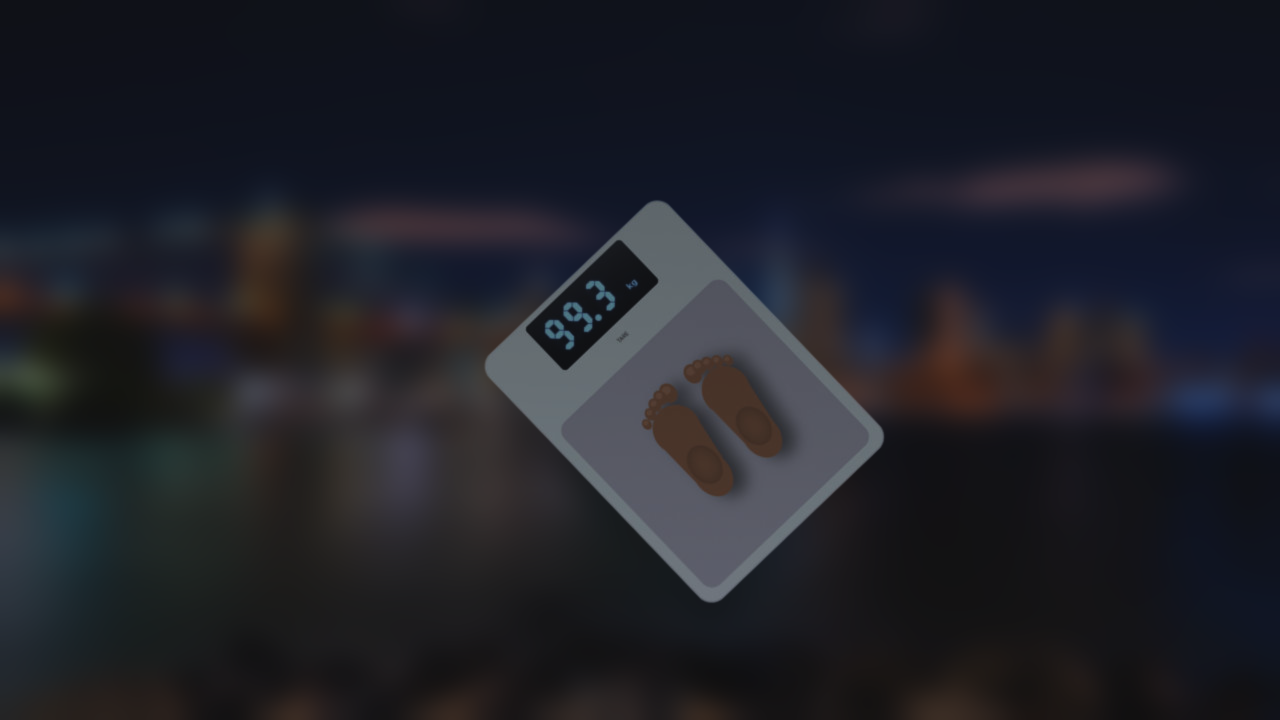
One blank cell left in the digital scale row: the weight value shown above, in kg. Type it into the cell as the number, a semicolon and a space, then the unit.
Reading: 99.3; kg
